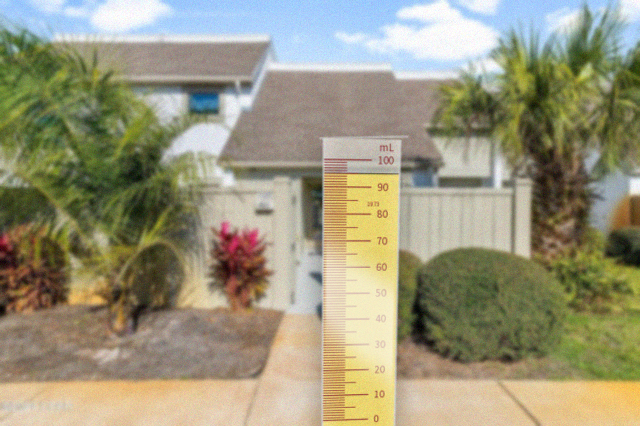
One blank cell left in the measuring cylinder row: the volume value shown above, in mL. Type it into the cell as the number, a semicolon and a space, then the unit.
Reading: 95; mL
